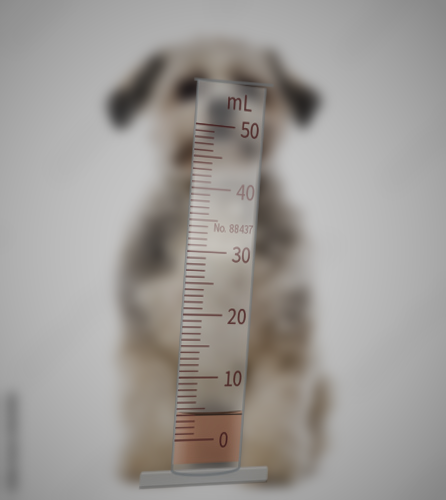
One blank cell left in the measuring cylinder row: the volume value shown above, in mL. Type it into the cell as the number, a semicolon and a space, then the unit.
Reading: 4; mL
